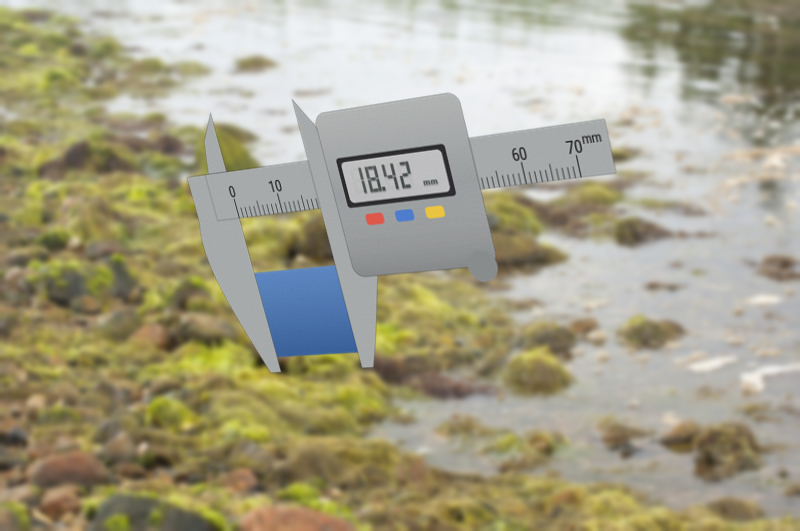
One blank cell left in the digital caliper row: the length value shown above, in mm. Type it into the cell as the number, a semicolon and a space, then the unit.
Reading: 18.42; mm
